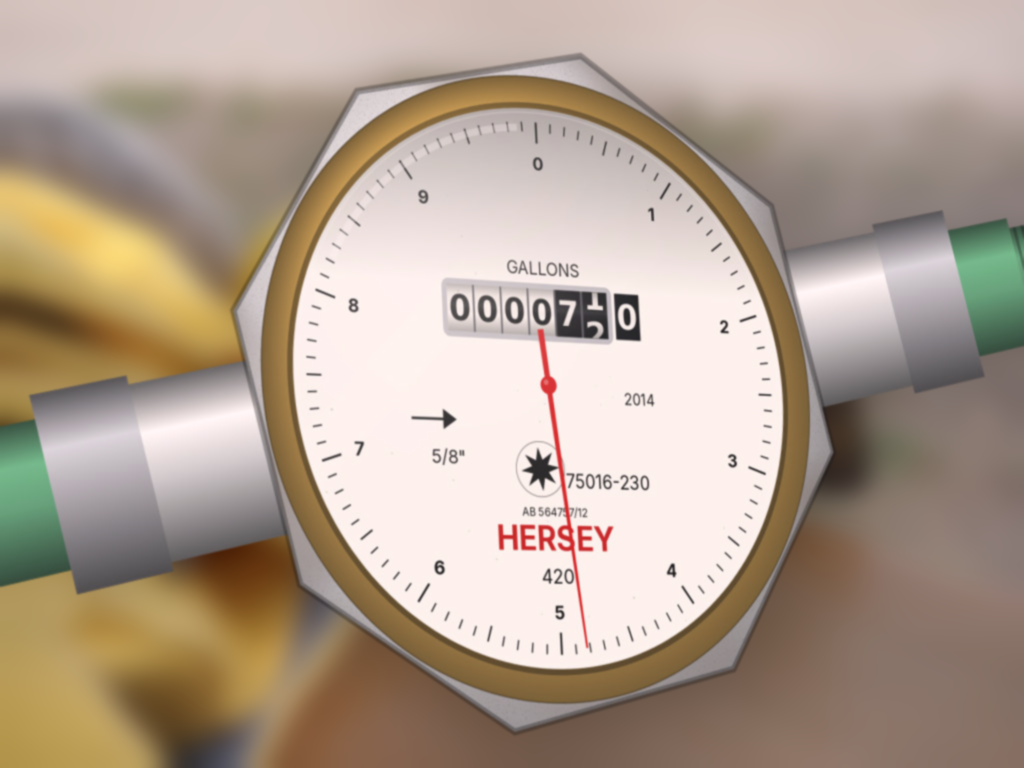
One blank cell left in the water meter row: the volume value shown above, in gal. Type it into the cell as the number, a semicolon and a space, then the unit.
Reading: 714.8; gal
